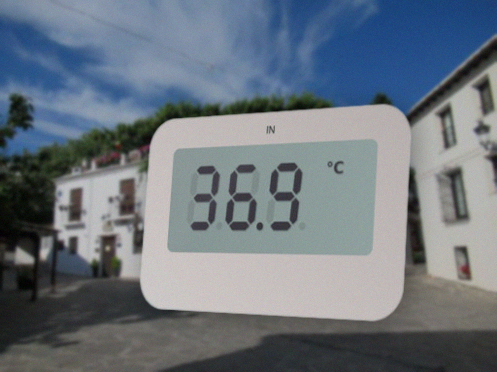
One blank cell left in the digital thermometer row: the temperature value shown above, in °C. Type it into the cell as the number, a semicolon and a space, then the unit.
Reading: 36.9; °C
